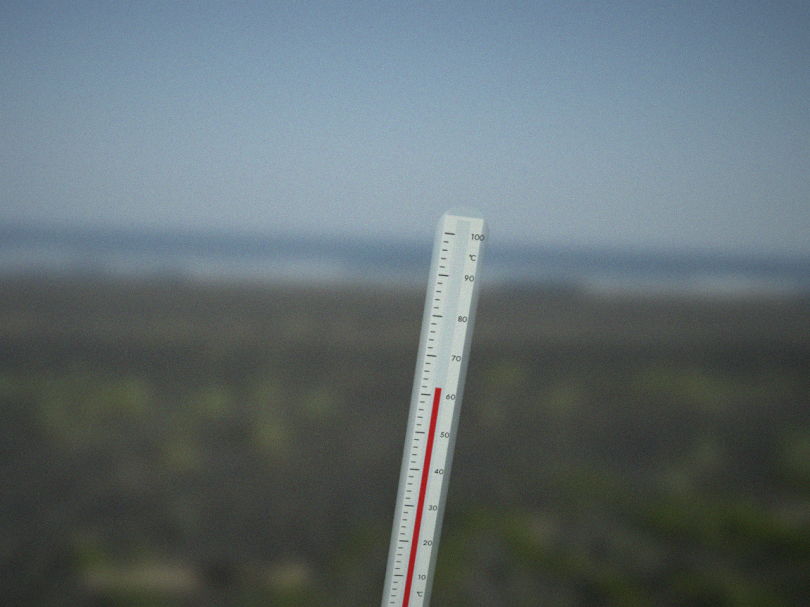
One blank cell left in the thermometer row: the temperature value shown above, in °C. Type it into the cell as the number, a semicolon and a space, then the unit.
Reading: 62; °C
